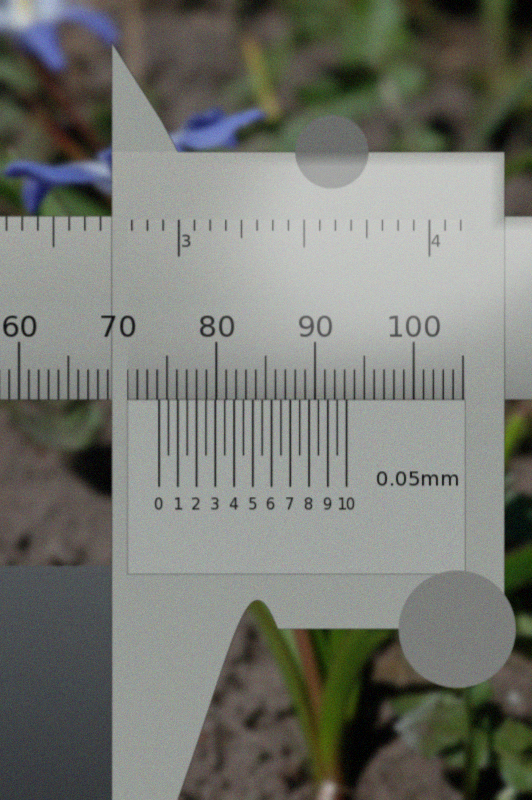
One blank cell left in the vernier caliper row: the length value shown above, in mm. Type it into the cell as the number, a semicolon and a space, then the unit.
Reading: 74.2; mm
